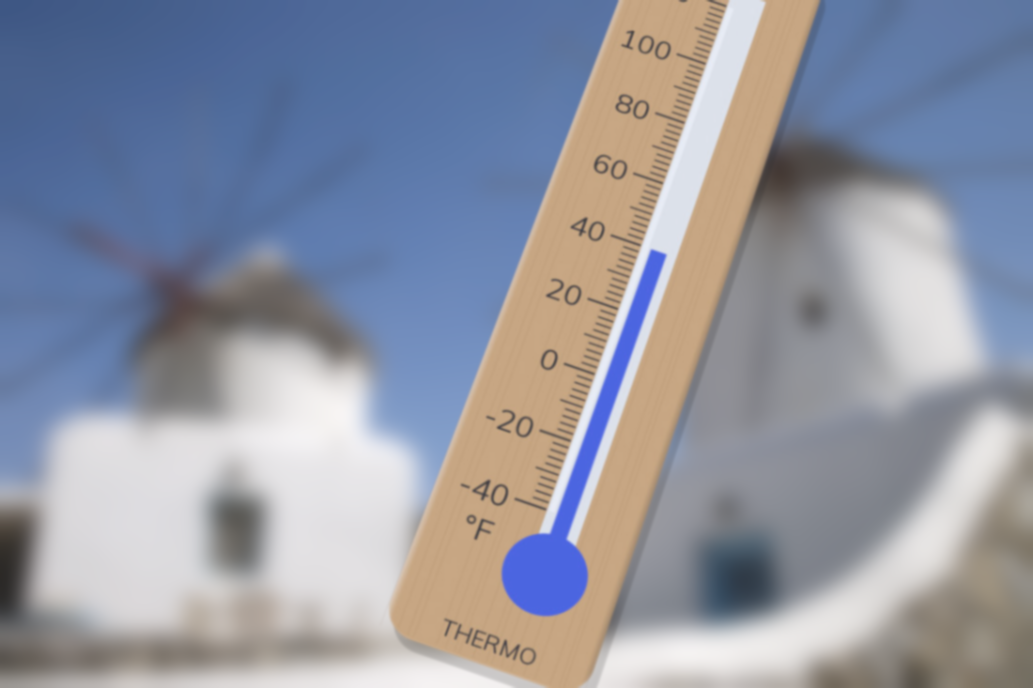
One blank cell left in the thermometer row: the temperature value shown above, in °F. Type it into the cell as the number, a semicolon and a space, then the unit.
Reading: 40; °F
